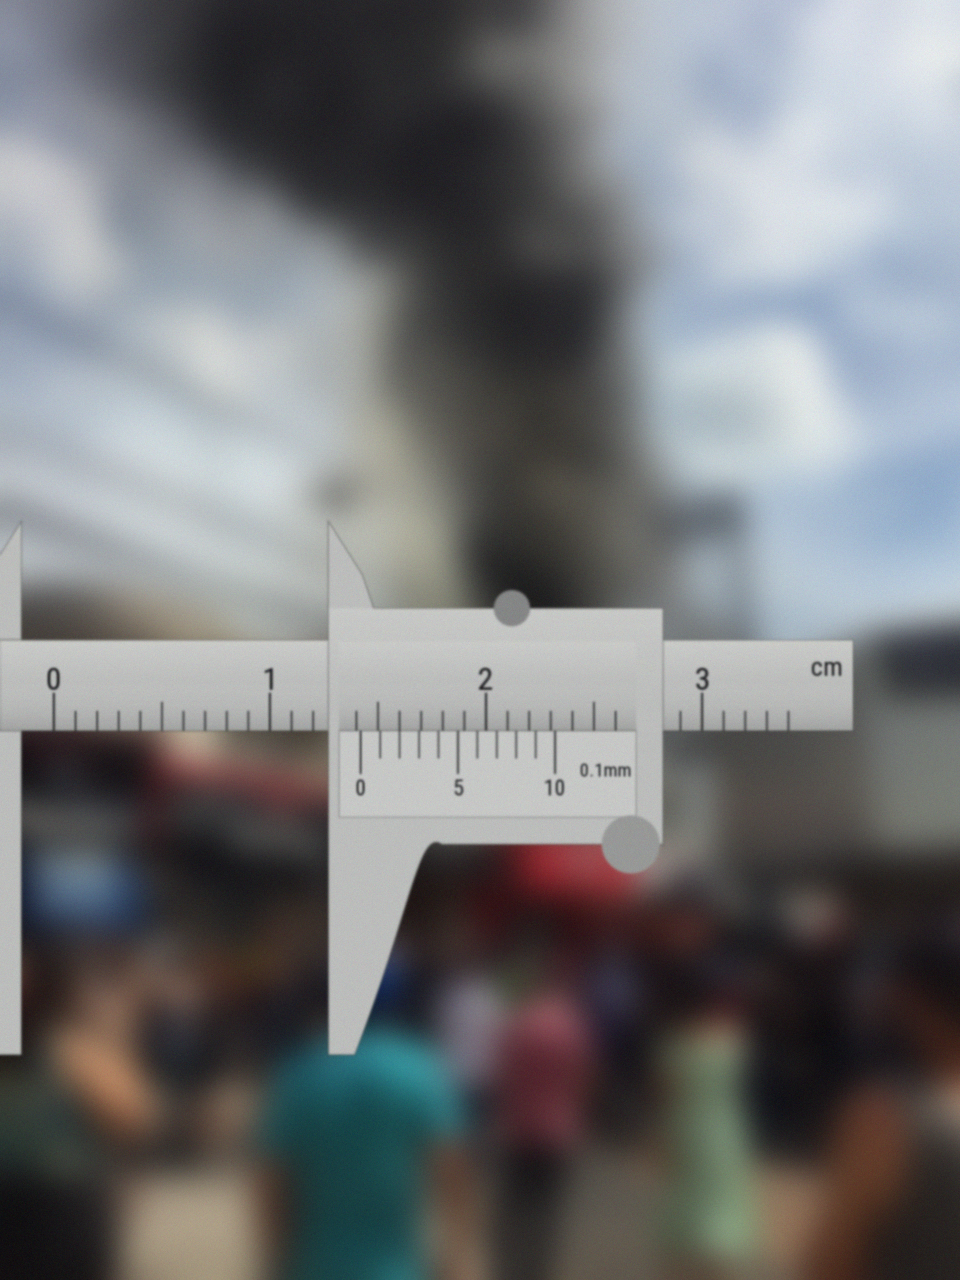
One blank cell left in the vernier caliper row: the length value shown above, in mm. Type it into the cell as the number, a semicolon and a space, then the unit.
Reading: 14.2; mm
